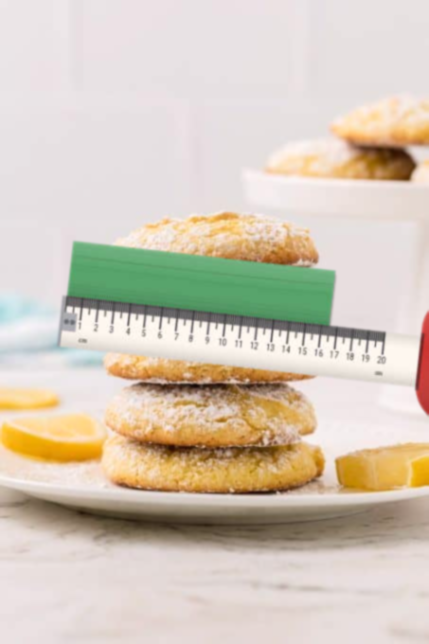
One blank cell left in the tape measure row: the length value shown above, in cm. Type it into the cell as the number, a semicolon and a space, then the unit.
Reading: 16.5; cm
